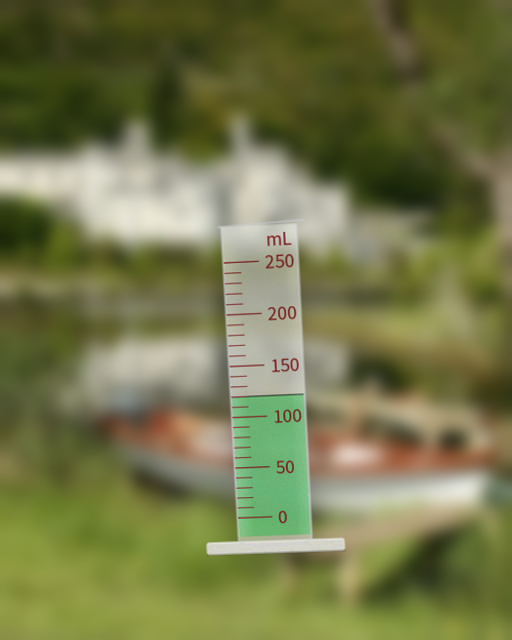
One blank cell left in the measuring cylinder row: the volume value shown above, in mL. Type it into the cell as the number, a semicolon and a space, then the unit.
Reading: 120; mL
